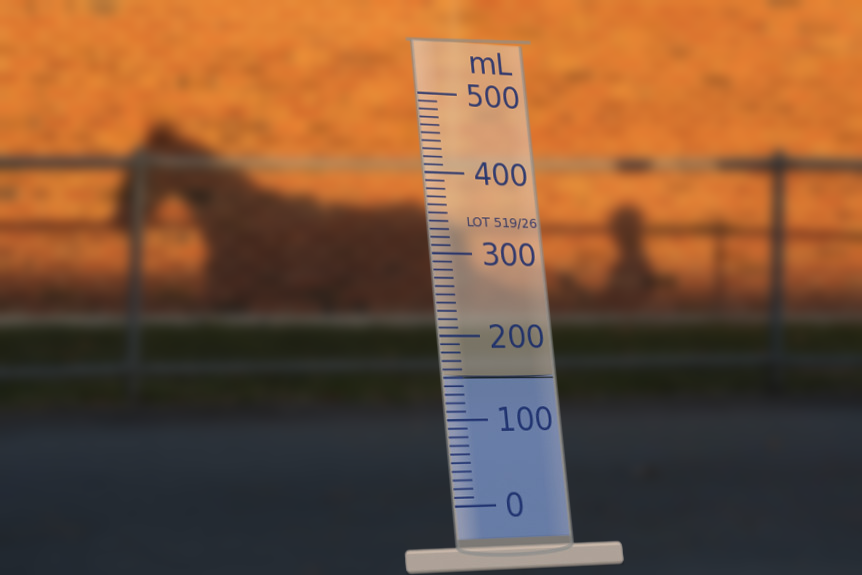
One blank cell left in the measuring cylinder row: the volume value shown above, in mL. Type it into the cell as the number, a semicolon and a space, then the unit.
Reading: 150; mL
